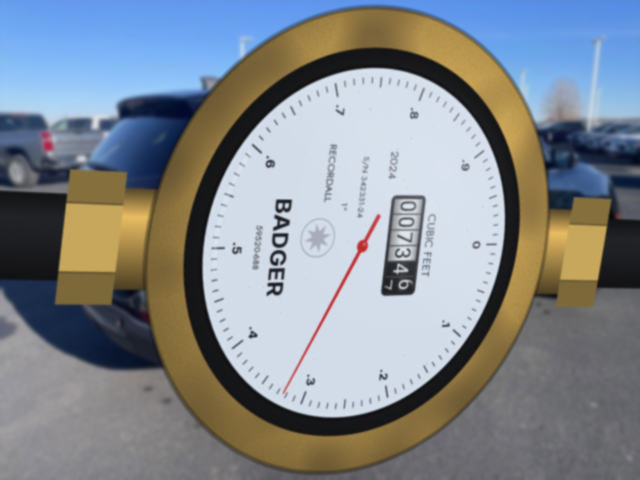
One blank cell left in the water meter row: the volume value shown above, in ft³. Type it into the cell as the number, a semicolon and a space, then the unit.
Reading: 7346.32; ft³
